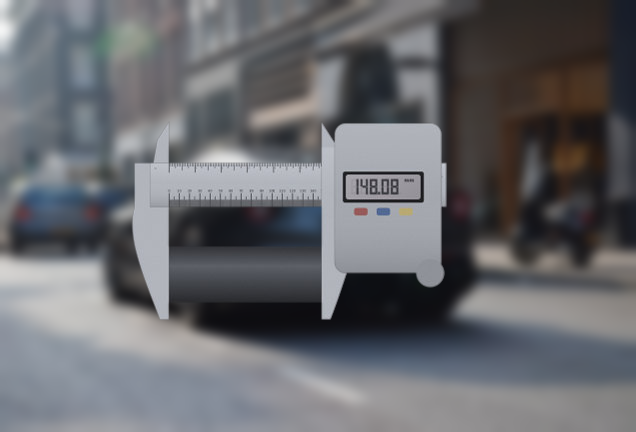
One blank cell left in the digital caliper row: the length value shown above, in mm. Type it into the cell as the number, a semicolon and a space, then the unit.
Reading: 148.08; mm
